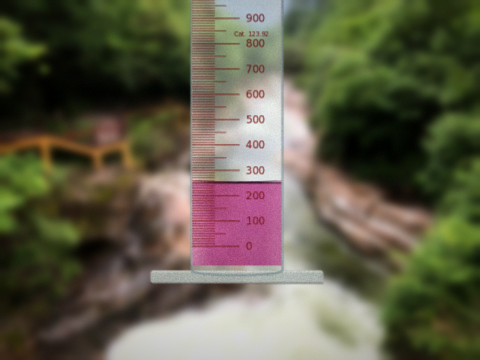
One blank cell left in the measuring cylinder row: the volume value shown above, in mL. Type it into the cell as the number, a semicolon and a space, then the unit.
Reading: 250; mL
